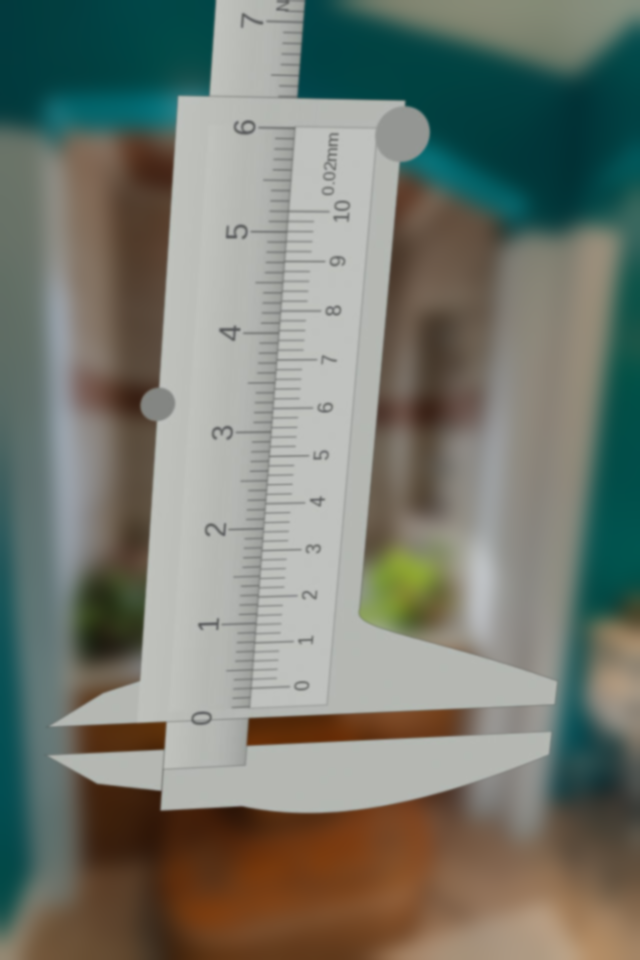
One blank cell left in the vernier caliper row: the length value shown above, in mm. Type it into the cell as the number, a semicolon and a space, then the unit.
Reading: 3.0; mm
